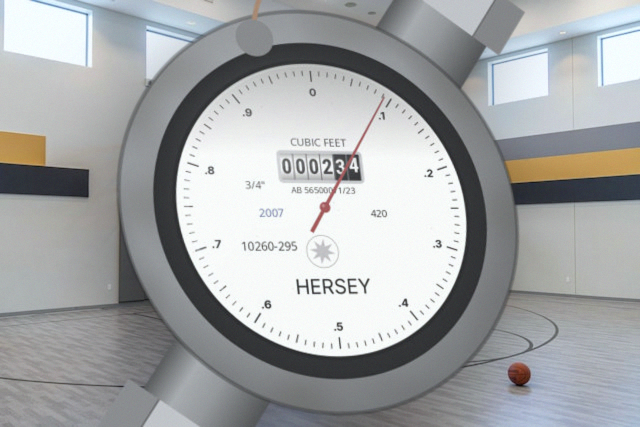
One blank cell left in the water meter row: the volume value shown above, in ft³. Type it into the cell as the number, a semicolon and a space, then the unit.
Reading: 234.09; ft³
